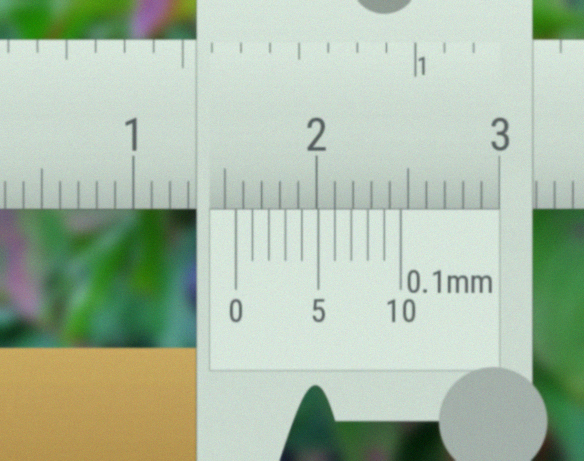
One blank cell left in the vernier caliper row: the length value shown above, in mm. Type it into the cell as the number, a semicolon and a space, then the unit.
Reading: 15.6; mm
